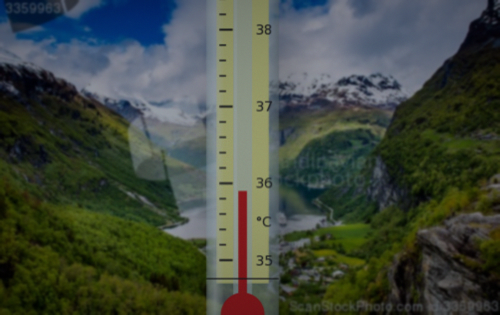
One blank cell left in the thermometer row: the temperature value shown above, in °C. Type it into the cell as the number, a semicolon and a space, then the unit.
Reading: 35.9; °C
